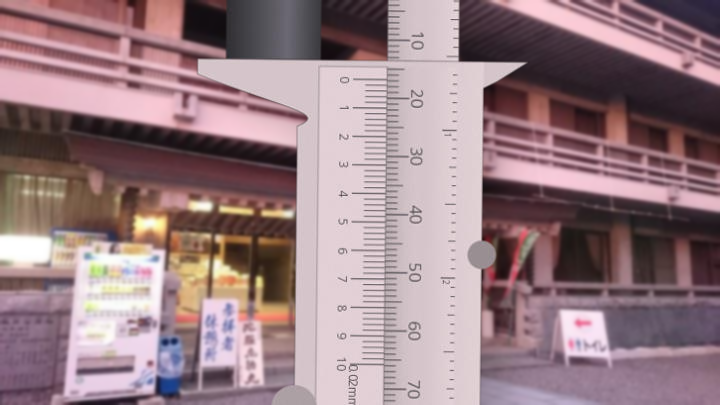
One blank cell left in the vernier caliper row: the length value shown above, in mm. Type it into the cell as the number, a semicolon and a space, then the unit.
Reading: 16.8; mm
